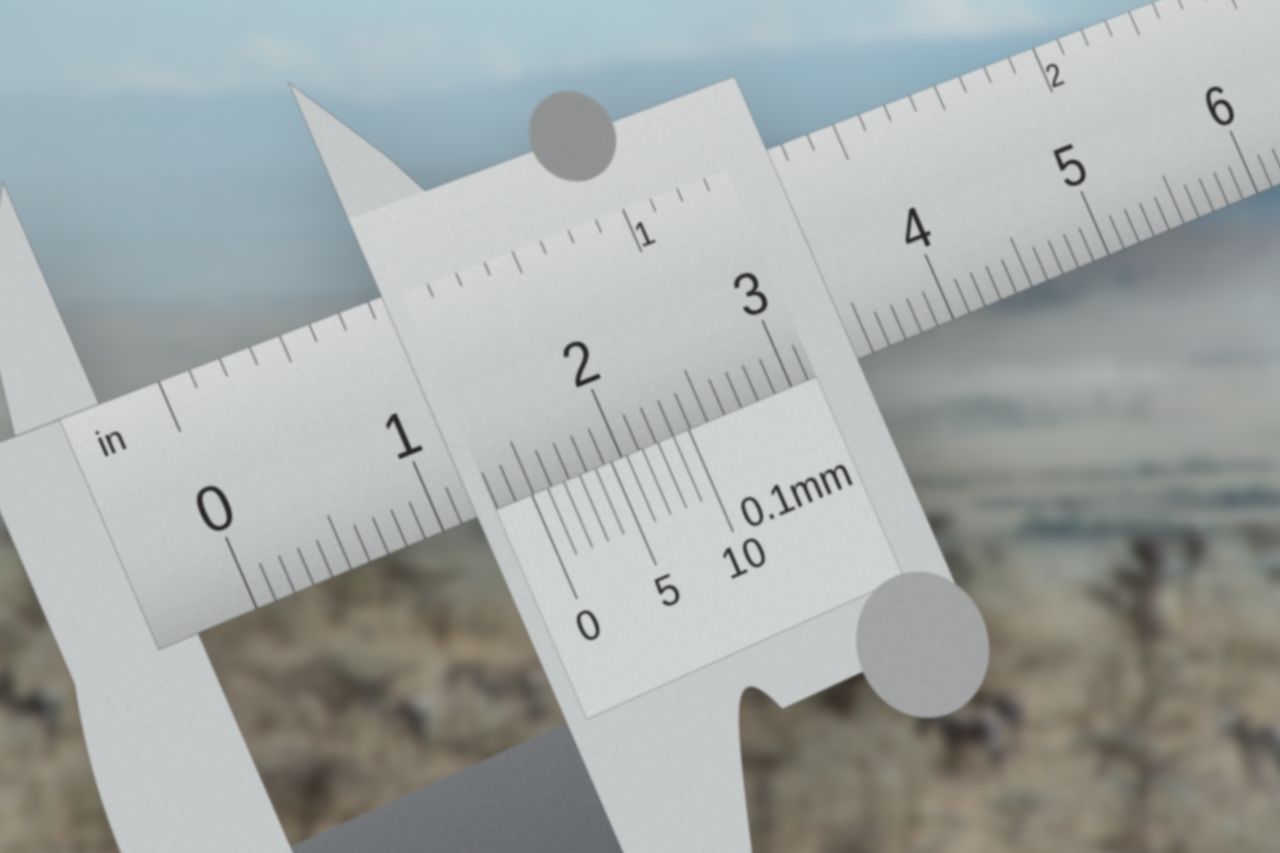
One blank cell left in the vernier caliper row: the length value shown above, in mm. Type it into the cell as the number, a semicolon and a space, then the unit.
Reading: 14.9; mm
